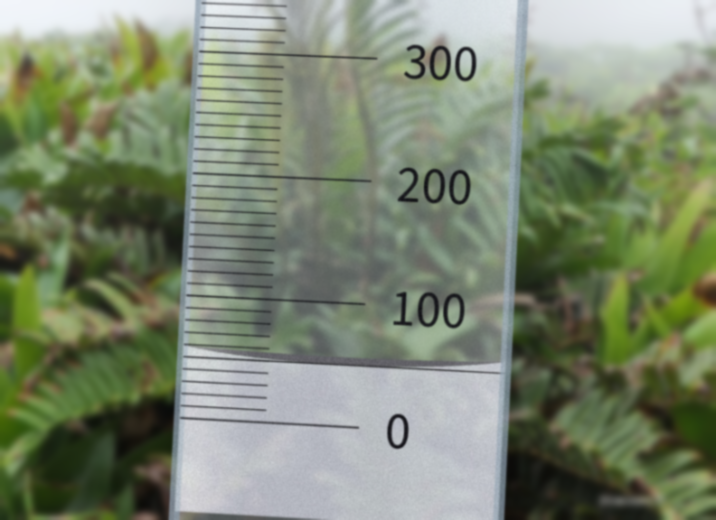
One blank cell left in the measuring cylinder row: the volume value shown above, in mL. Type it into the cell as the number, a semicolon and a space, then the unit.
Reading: 50; mL
